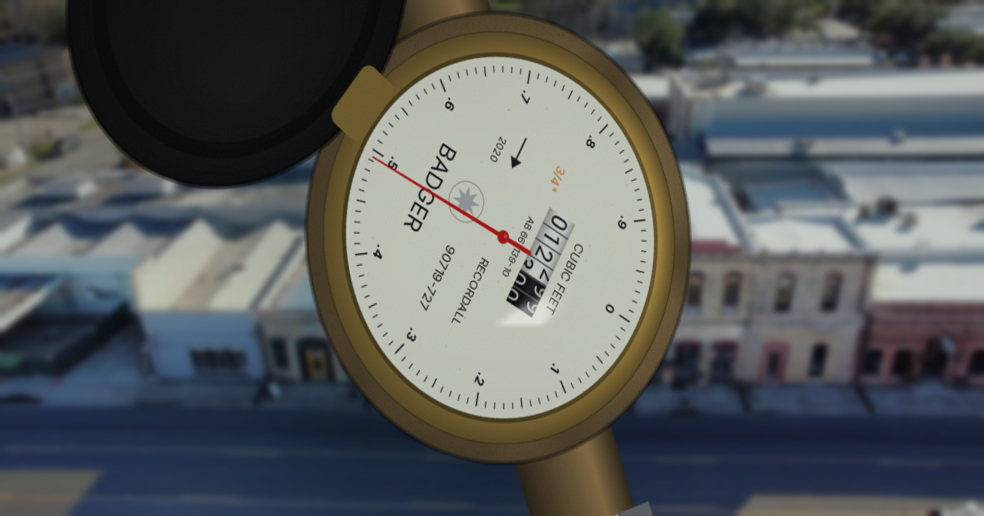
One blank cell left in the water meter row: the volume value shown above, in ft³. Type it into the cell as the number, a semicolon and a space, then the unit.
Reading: 12299.49; ft³
